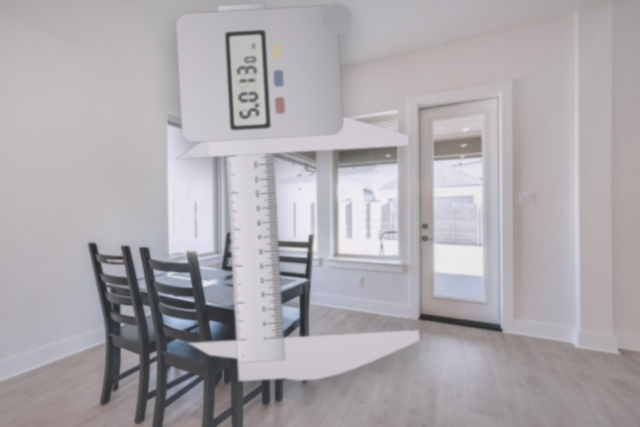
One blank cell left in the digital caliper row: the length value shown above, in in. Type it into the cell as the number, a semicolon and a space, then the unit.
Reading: 5.0130; in
